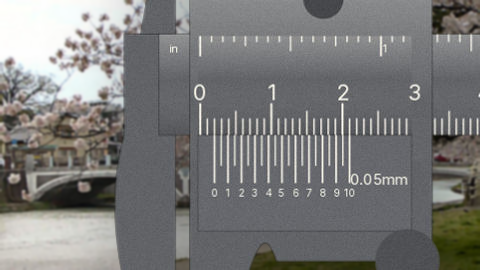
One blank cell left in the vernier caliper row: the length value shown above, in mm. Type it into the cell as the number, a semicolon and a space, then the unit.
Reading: 2.0; mm
